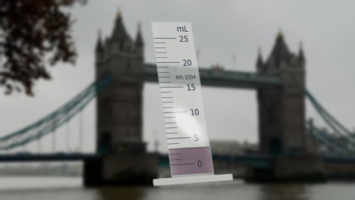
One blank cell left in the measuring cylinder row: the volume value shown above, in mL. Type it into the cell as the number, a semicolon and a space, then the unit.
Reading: 3; mL
